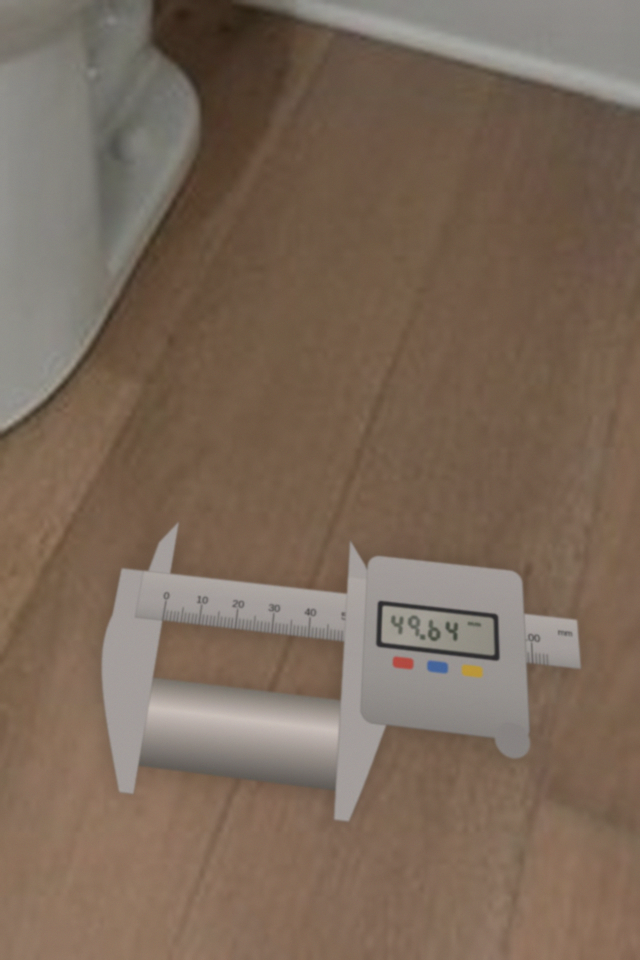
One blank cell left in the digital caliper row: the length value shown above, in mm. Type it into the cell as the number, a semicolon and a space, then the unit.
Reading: 49.64; mm
